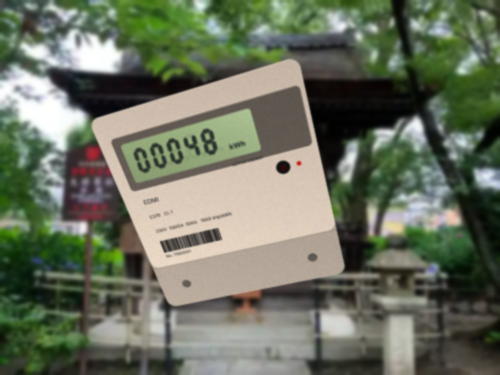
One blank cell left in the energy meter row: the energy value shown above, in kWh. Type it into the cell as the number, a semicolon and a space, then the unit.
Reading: 48; kWh
